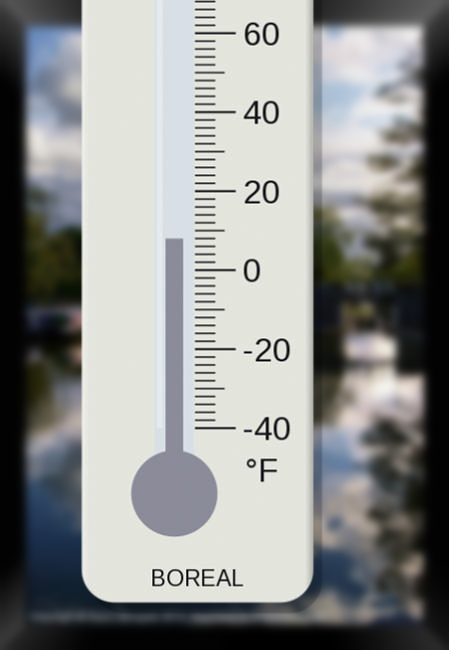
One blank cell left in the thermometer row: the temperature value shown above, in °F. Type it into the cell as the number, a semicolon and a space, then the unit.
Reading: 8; °F
